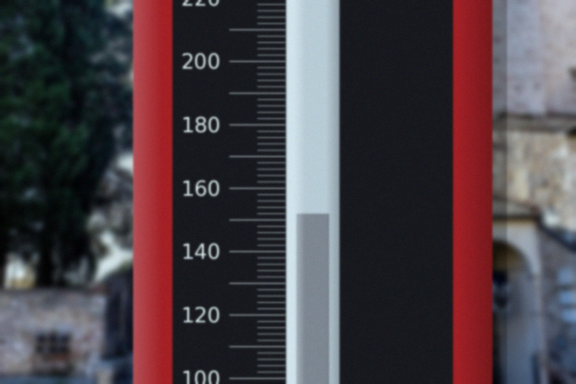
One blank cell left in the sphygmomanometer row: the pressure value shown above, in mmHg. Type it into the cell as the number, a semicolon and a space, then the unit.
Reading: 152; mmHg
